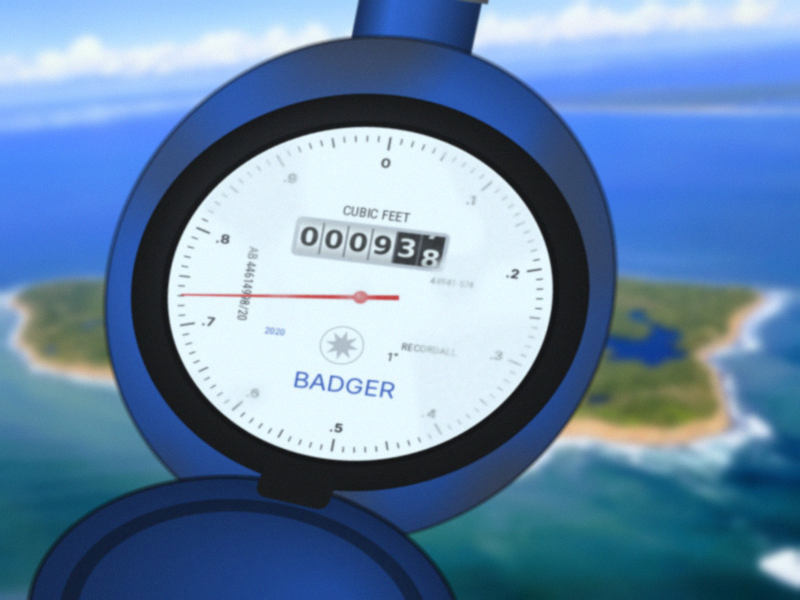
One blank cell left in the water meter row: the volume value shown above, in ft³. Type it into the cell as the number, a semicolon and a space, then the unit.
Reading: 937.73; ft³
